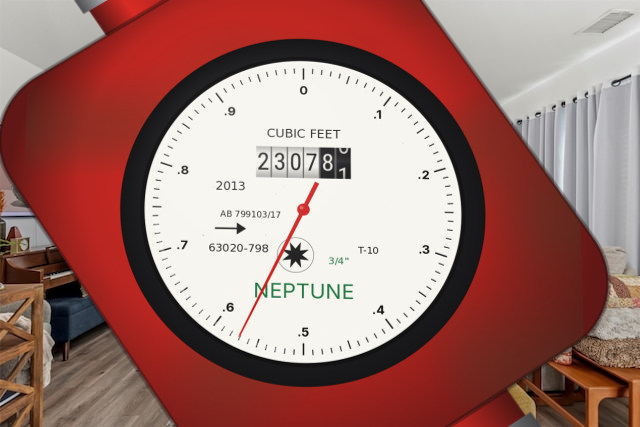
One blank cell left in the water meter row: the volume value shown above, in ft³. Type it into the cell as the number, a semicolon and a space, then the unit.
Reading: 230780.57; ft³
